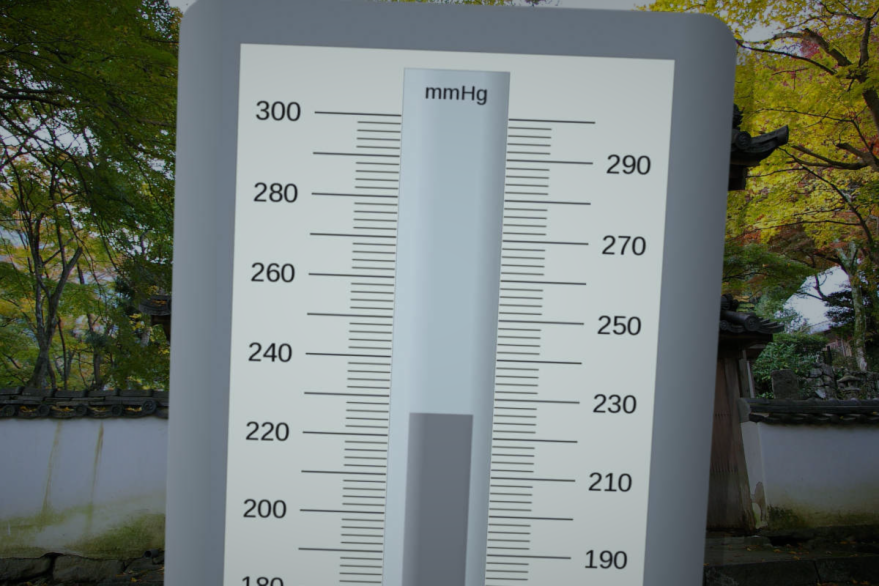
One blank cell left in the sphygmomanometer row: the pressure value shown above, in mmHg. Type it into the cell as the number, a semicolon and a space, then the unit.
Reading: 226; mmHg
